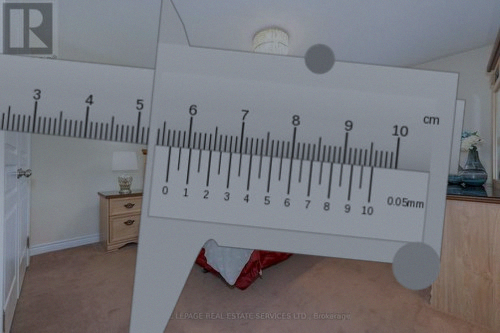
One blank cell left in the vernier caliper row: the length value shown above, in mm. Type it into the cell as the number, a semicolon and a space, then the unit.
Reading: 56.5; mm
